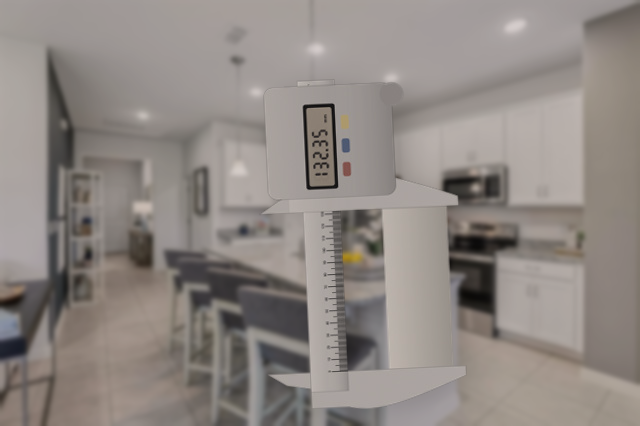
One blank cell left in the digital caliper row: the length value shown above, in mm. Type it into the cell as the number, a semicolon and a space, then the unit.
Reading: 132.35; mm
